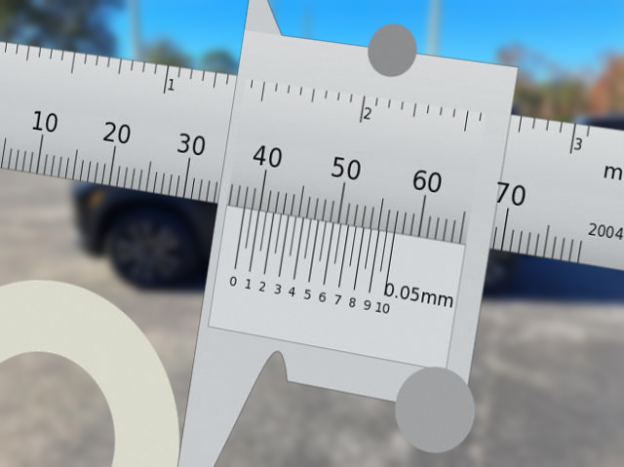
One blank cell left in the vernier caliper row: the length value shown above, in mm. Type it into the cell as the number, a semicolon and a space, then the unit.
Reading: 38.0; mm
